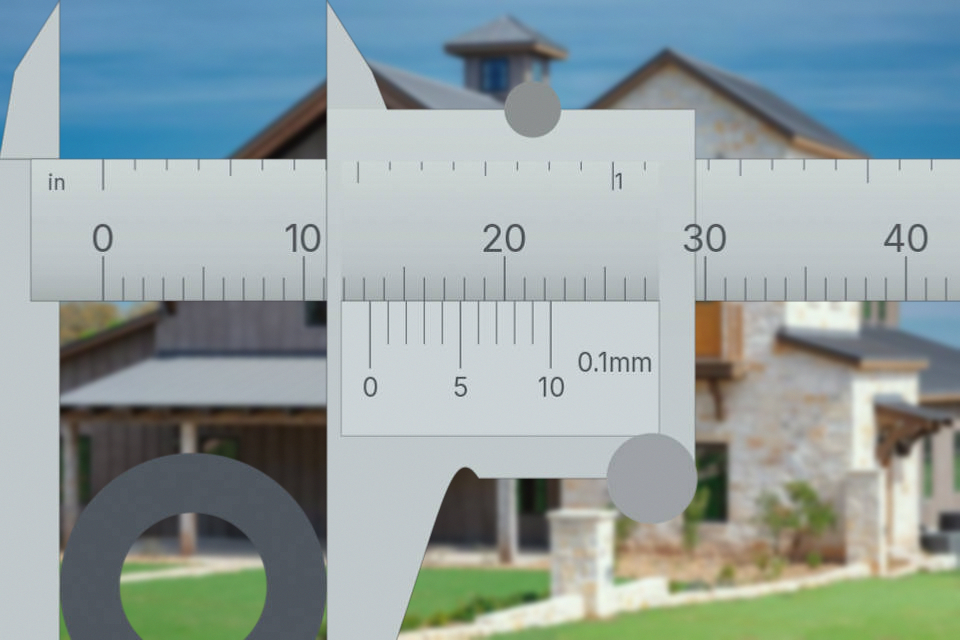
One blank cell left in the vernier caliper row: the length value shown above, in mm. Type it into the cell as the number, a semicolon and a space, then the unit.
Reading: 13.3; mm
